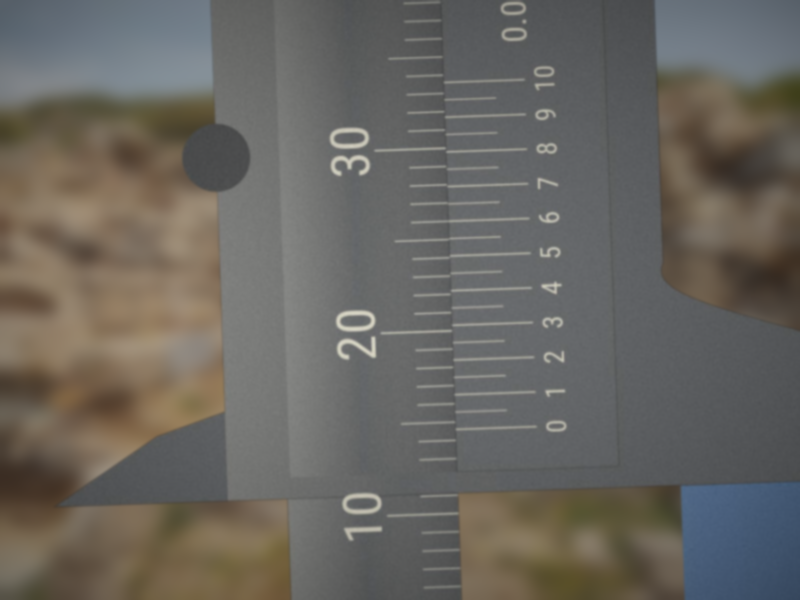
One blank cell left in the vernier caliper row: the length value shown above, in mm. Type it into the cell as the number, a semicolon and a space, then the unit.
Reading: 14.6; mm
